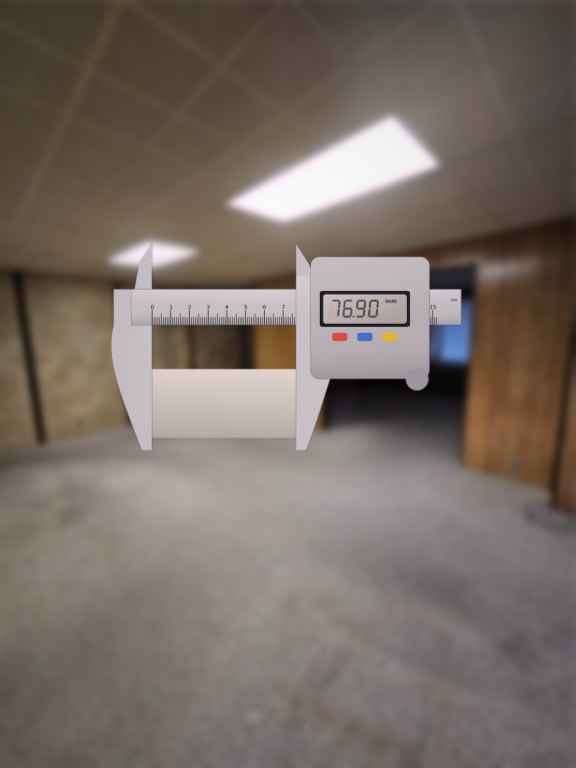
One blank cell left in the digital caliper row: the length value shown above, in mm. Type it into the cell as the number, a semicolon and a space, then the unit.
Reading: 76.90; mm
